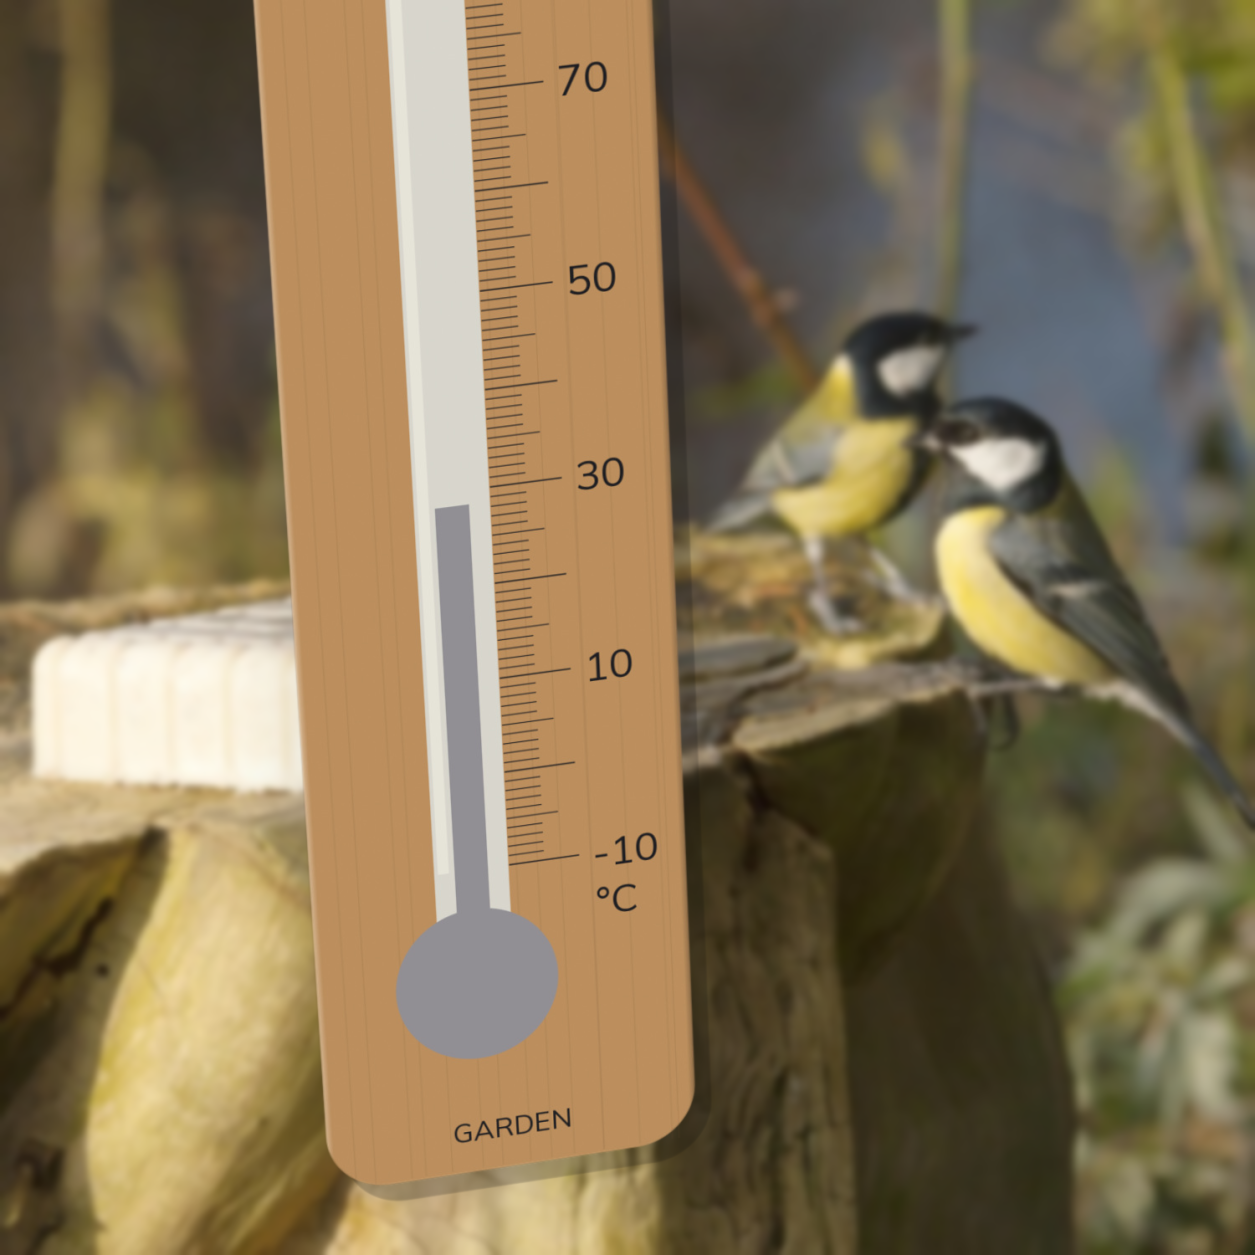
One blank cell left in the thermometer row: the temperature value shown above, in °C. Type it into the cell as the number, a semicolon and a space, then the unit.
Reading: 28.5; °C
